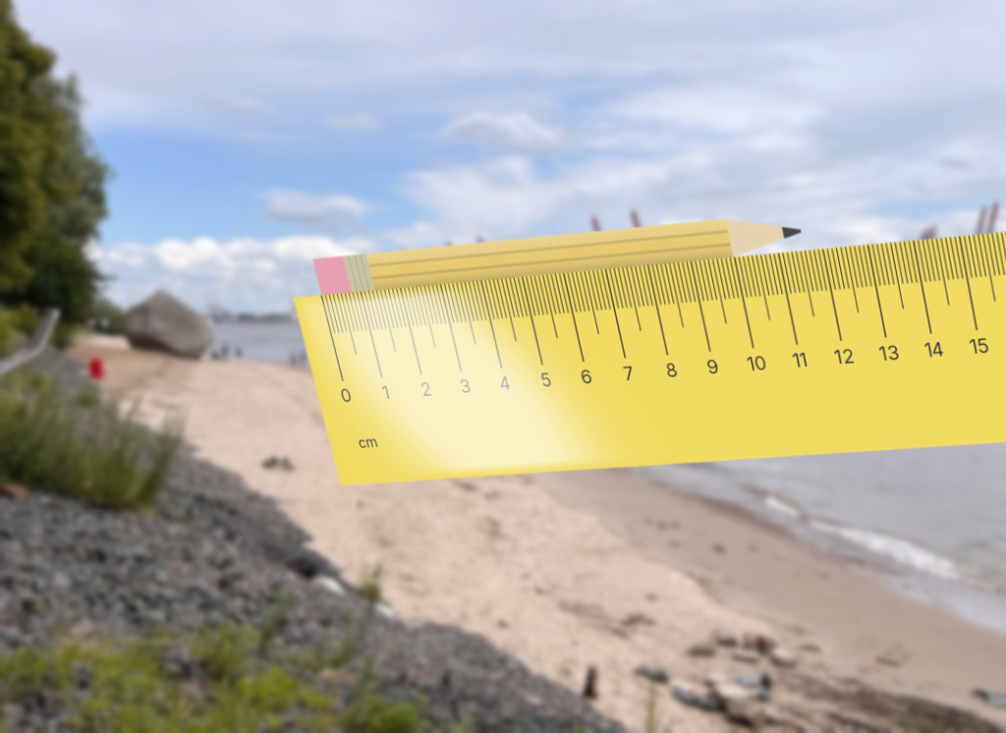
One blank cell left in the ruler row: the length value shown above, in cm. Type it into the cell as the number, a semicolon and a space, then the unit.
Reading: 11.6; cm
